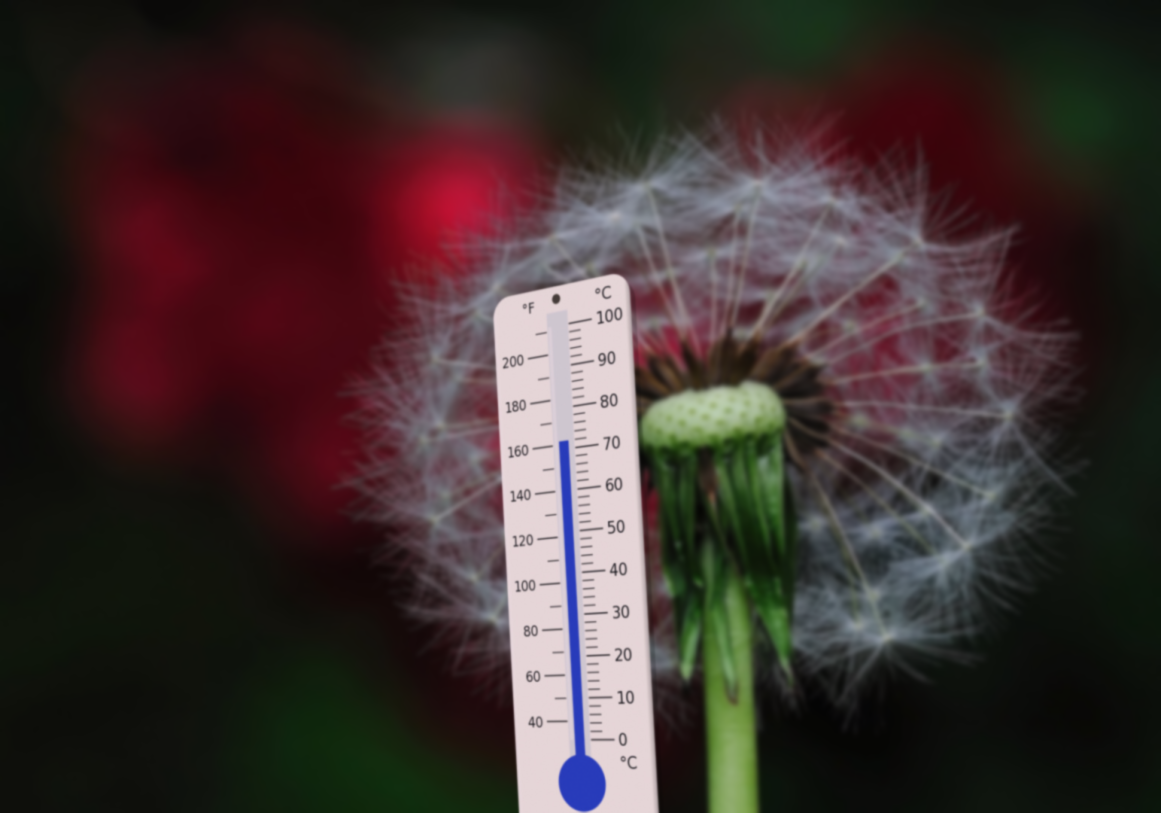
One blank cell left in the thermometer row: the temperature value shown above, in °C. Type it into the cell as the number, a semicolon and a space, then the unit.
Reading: 72; °C
